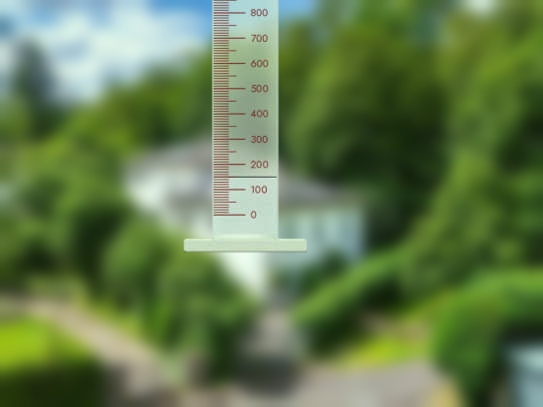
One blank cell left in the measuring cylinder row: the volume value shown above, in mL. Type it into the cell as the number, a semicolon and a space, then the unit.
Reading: 150; mL
